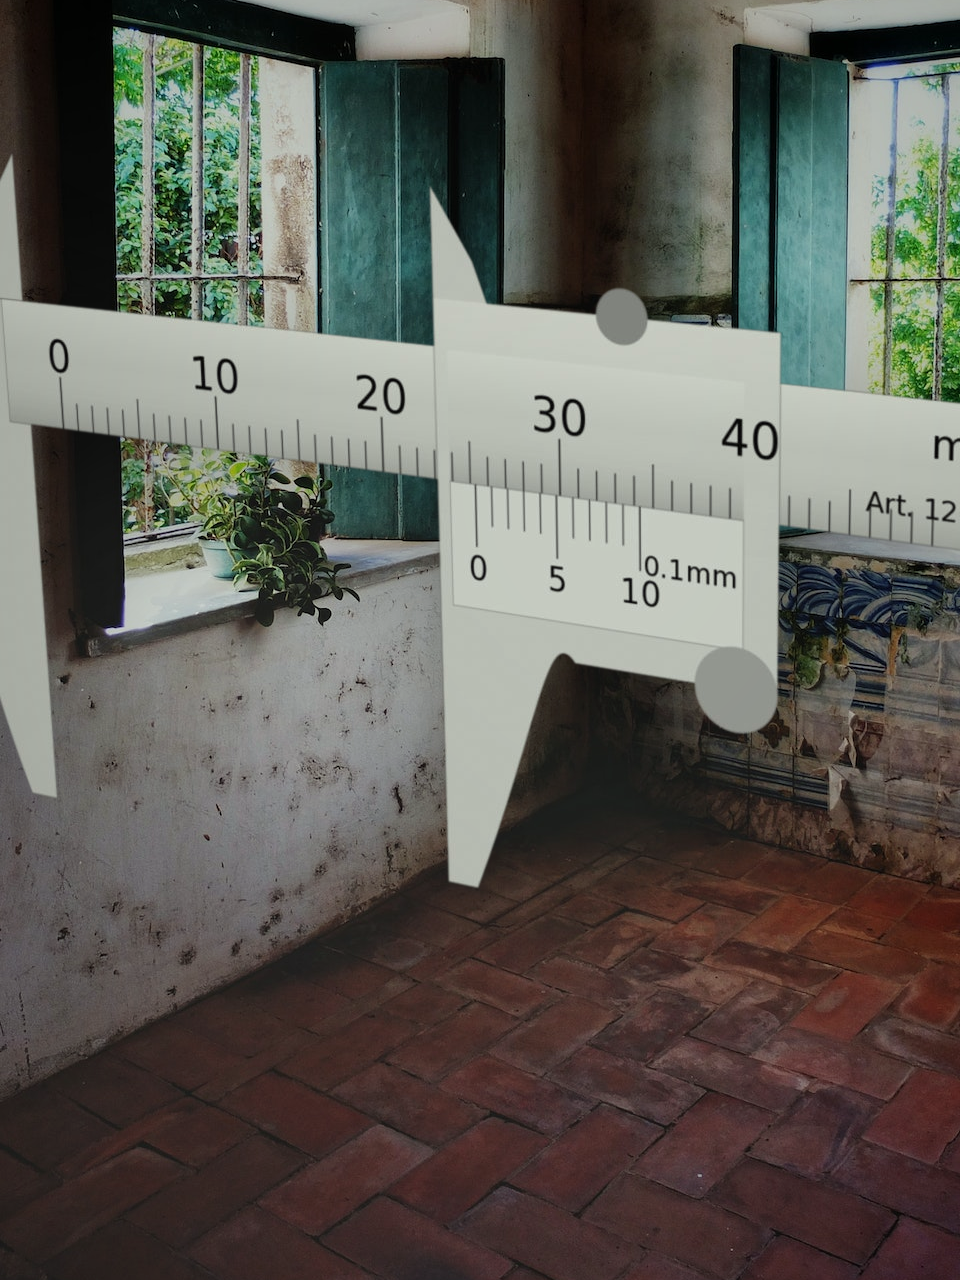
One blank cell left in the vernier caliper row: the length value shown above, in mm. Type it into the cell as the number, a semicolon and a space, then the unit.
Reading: 25.3; mm
